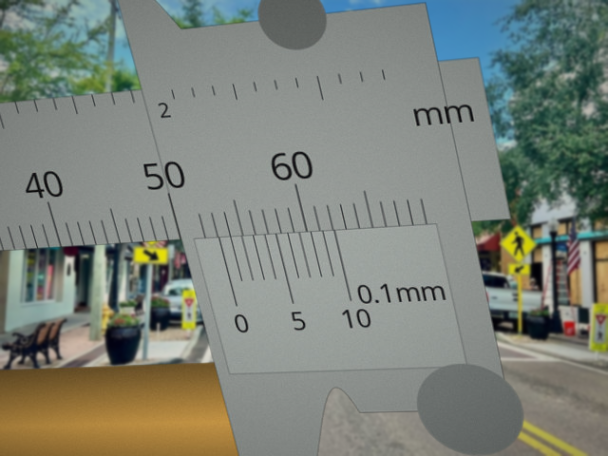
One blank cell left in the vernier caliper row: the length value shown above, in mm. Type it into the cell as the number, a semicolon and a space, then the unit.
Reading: 53.1; mm
